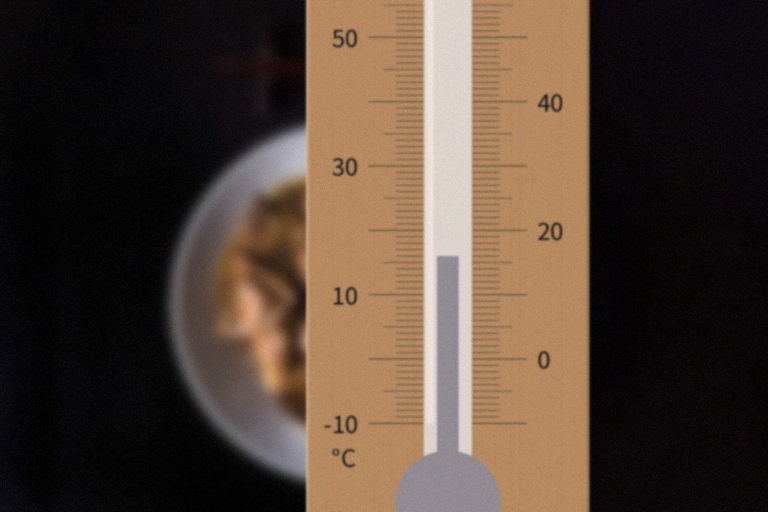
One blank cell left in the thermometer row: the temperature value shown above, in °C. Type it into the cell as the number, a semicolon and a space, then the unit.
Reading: 16; °C
